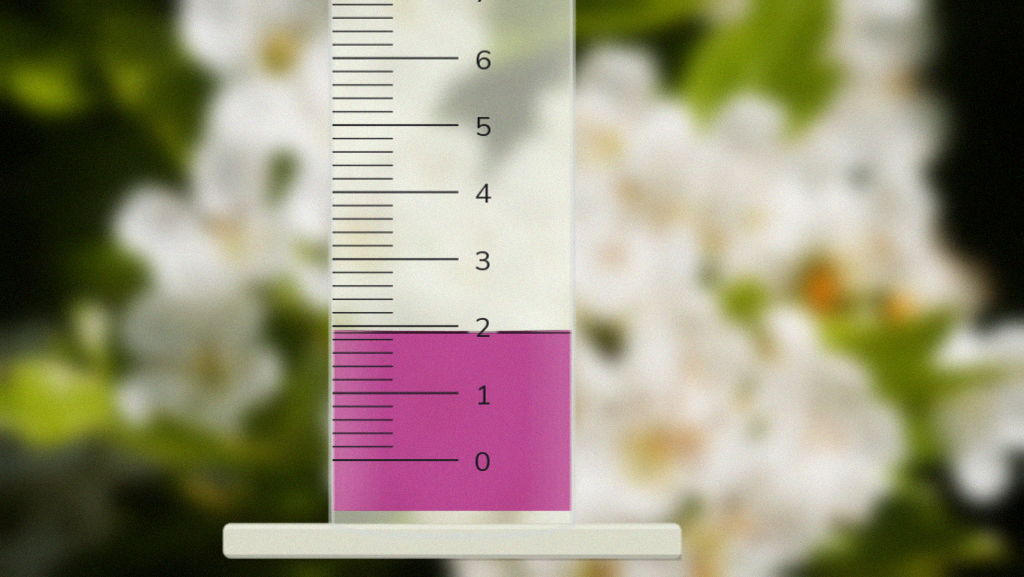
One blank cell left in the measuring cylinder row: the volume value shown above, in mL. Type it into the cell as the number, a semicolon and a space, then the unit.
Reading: 1.9; mL
